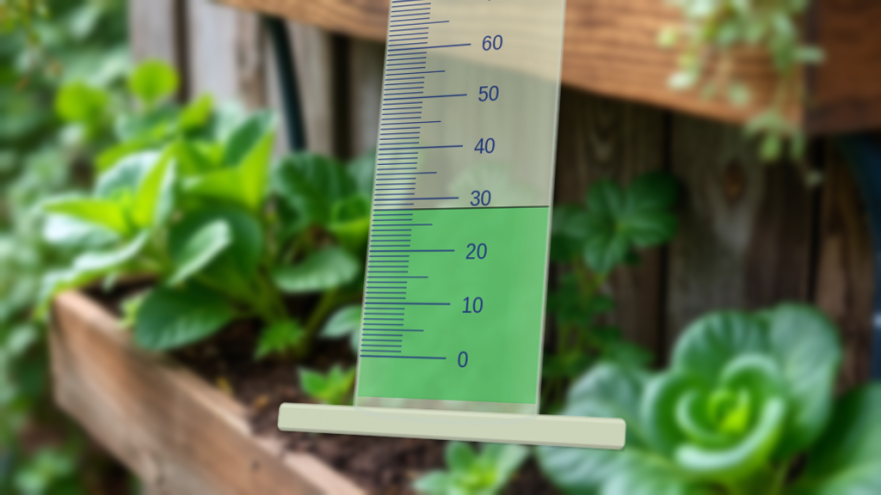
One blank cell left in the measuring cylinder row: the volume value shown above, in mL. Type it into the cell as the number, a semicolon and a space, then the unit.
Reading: 28; mL
